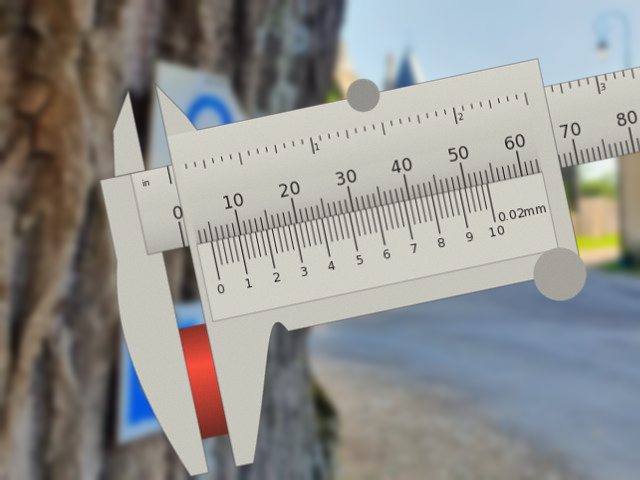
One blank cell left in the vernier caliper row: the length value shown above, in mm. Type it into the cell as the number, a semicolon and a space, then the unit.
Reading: 4.8; mm
